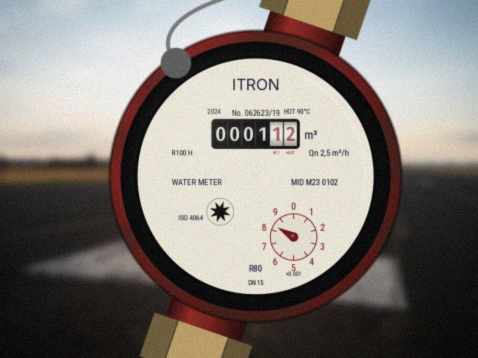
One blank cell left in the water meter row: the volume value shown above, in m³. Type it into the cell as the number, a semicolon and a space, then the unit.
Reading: 1.128; m³
